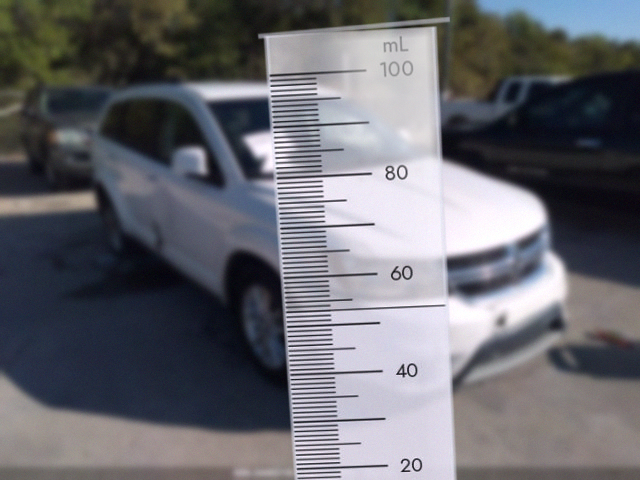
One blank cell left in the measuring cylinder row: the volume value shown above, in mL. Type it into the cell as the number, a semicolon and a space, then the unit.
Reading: 53; mL
